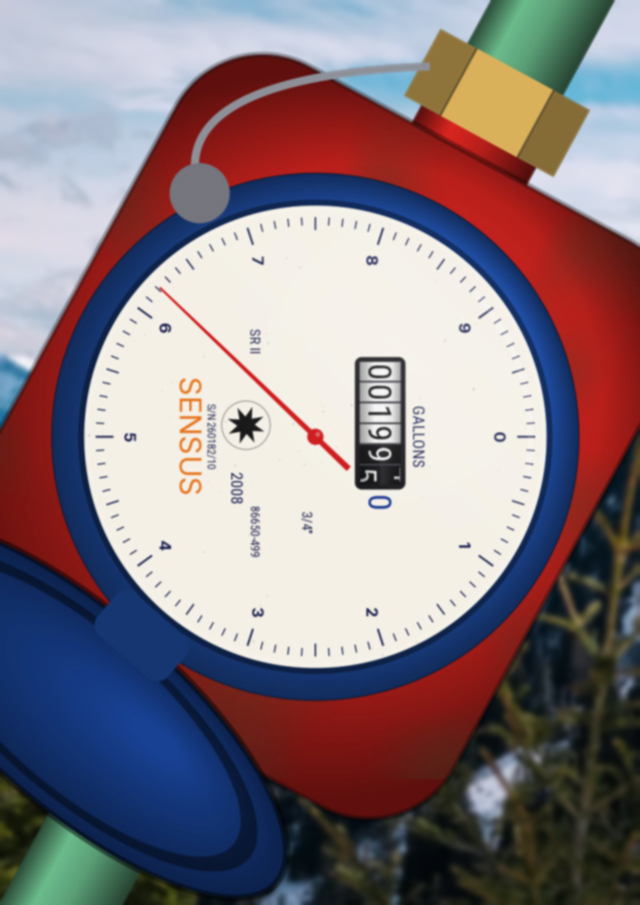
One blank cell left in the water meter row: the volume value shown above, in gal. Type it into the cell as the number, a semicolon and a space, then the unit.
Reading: 19946.2; gal
